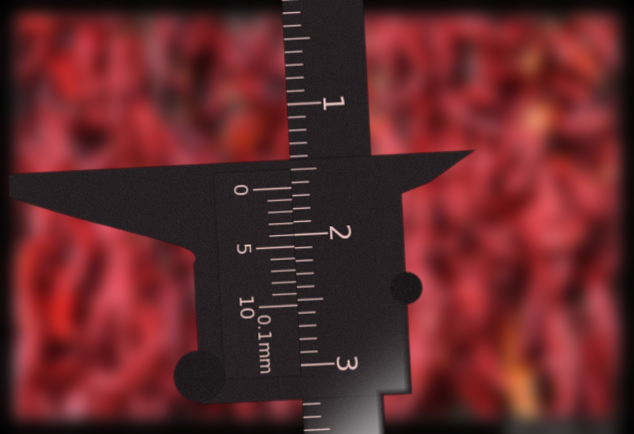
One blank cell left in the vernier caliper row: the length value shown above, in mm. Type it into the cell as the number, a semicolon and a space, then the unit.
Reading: 16.4; mm
